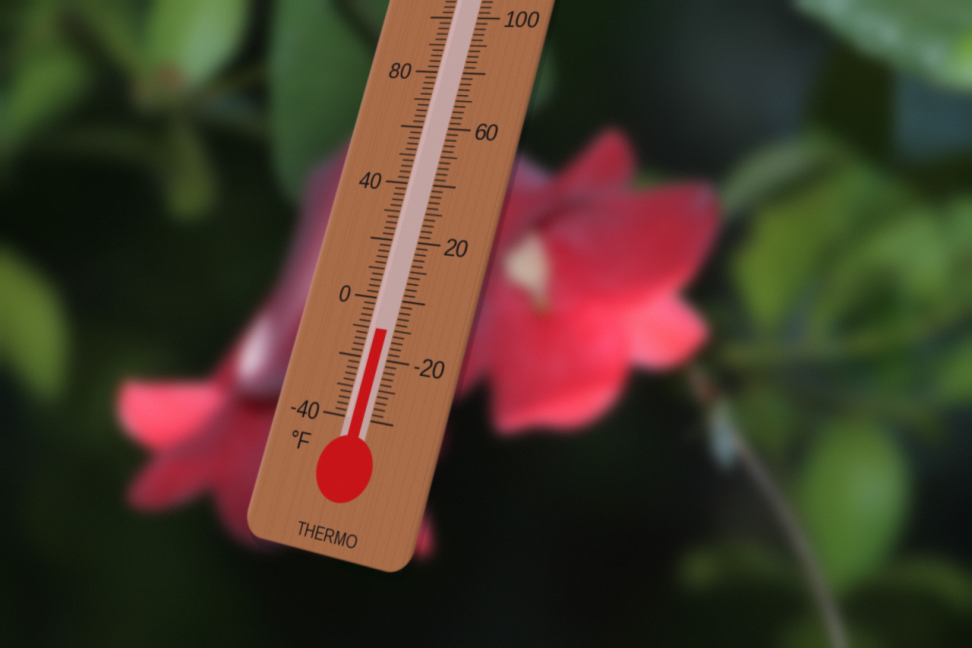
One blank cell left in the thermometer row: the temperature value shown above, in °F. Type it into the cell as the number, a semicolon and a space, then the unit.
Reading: -10; °F
